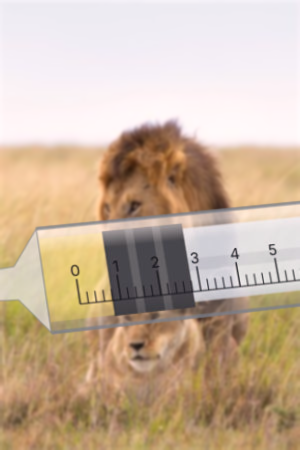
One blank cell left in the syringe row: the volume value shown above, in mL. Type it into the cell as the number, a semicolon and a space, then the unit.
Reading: 0.8; mL
